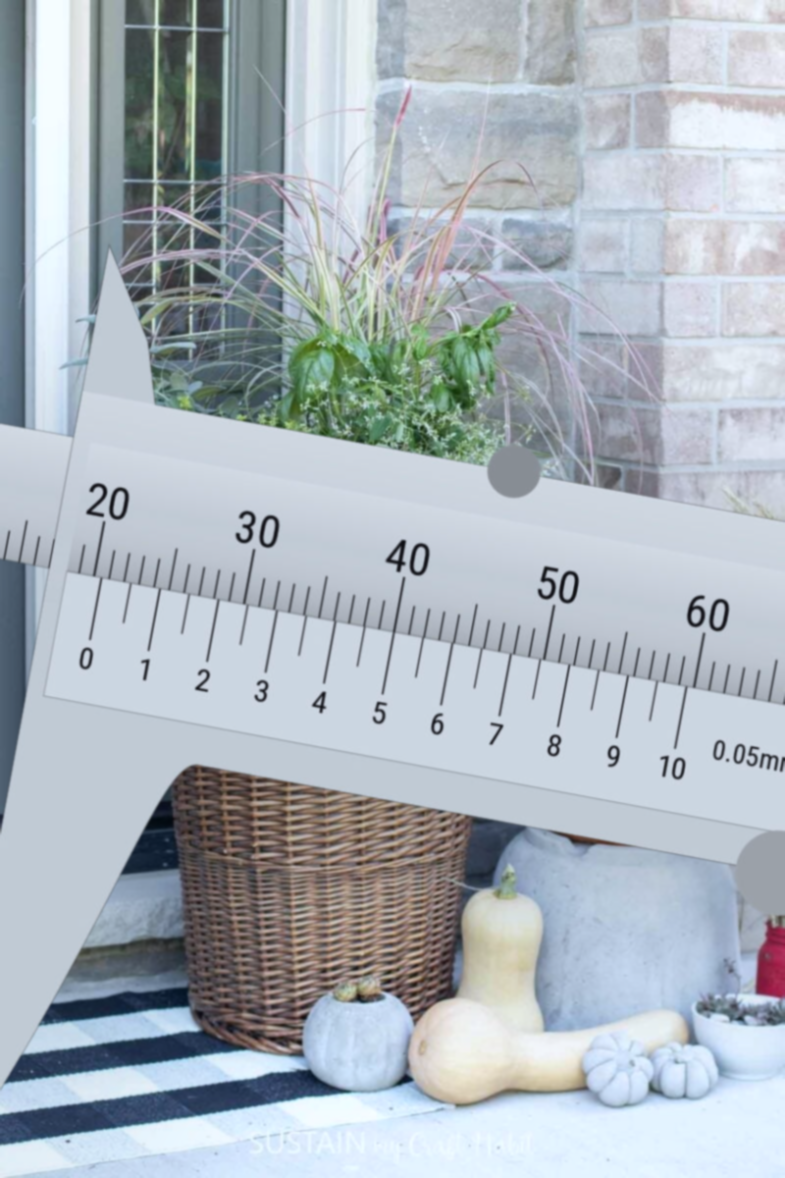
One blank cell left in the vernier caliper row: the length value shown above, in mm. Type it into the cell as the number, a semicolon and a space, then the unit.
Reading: 20.5; mm
